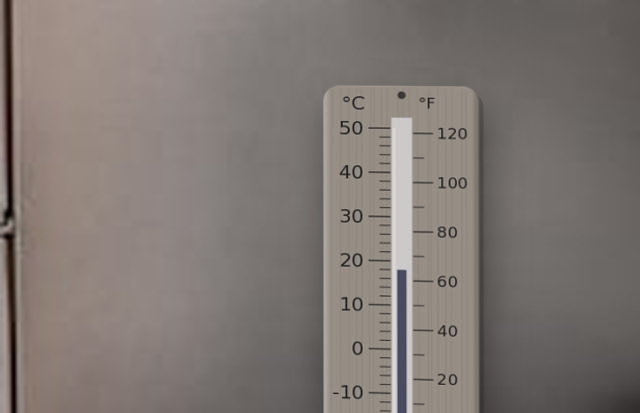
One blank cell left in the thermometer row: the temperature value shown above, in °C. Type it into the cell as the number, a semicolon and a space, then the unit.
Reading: 18; °C
